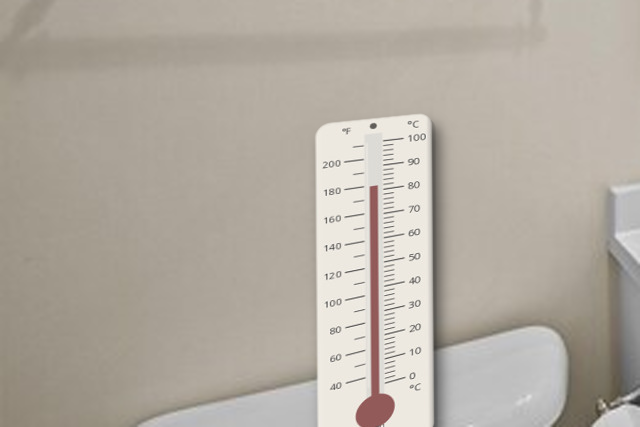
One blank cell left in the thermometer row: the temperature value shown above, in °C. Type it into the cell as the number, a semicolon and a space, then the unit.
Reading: 82; °C
